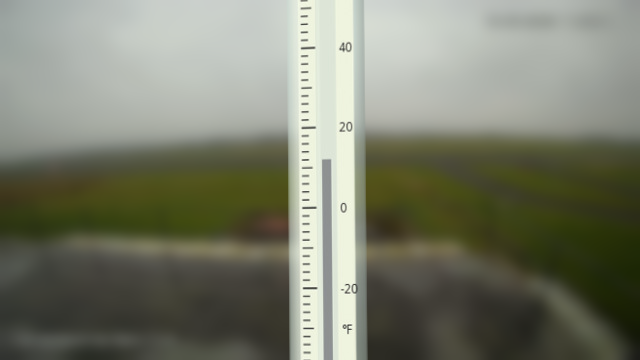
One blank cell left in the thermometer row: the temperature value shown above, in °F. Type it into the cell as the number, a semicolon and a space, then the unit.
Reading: 12; °F
